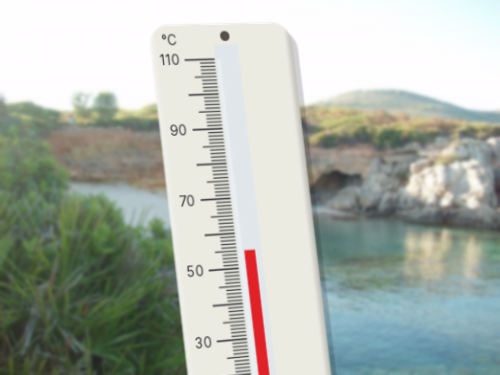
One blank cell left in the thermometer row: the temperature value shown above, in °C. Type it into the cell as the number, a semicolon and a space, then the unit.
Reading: 55; °C
